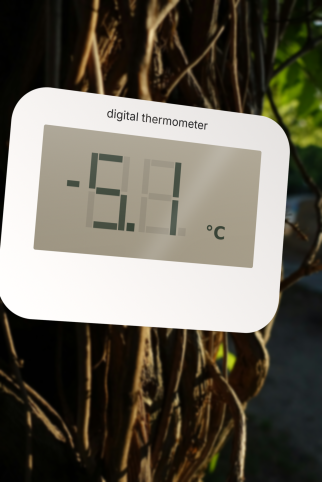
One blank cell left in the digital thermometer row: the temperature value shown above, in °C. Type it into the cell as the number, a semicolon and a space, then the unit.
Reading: -5.1; °C
